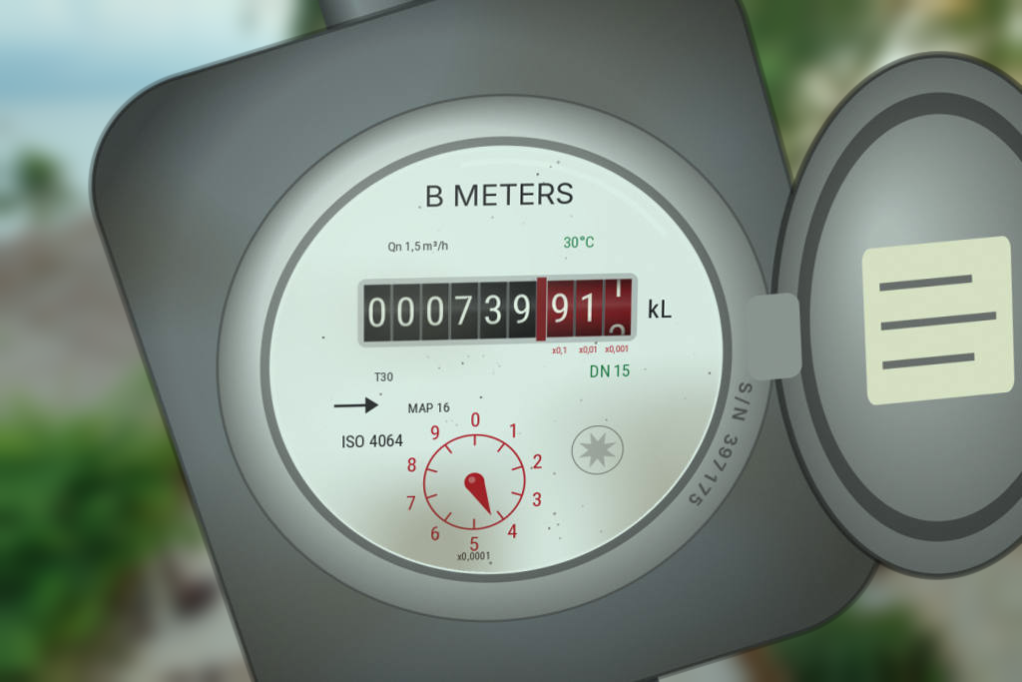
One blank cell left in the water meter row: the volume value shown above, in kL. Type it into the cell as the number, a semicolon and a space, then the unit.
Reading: 739.9114; kL
